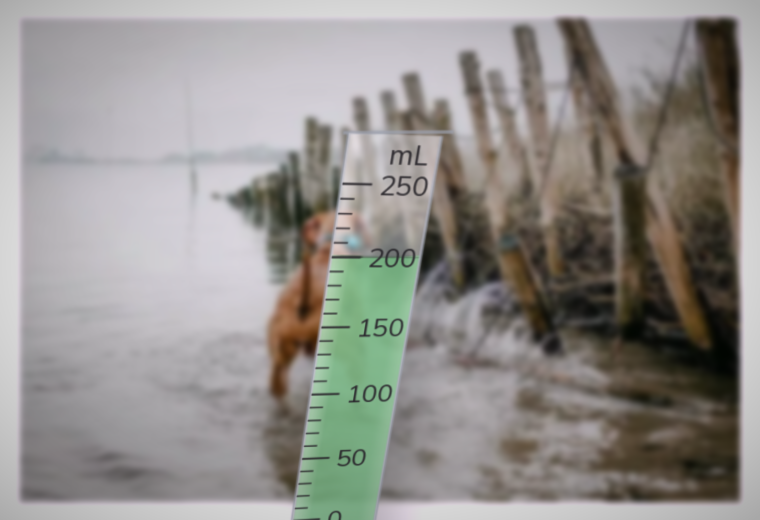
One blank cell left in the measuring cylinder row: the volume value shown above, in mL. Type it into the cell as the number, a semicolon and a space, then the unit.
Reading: 200; mL
